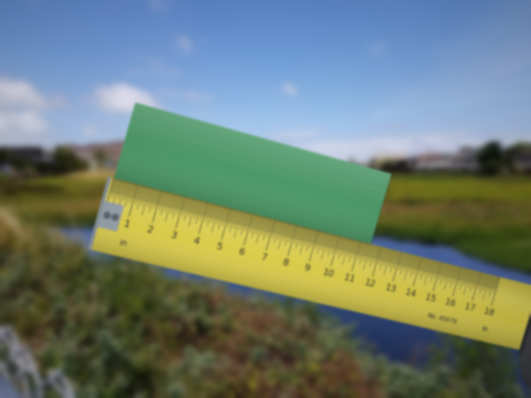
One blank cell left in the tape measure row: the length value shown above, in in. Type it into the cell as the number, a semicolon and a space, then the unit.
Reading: 11.5; in
